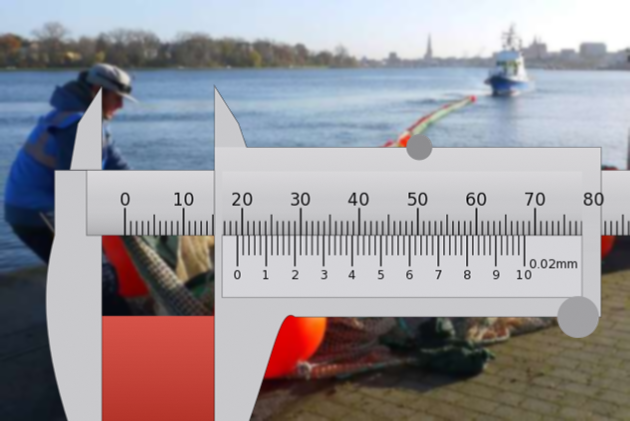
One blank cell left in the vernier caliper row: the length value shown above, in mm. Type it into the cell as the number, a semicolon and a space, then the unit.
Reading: 19.2; mm
